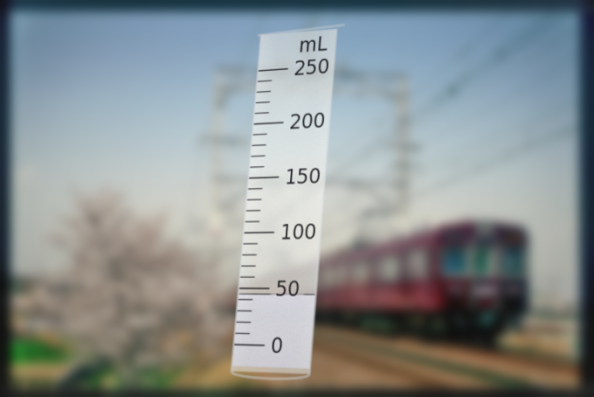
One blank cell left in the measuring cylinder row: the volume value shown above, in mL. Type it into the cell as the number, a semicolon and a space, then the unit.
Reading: 45; mL
